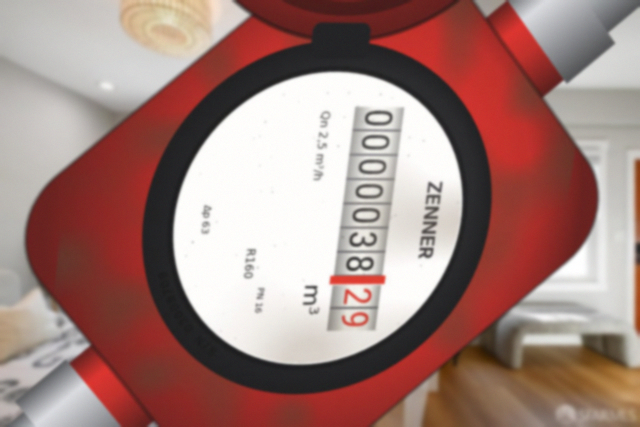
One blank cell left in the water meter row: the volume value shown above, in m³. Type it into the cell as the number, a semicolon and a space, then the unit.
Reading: 38.29; m³
